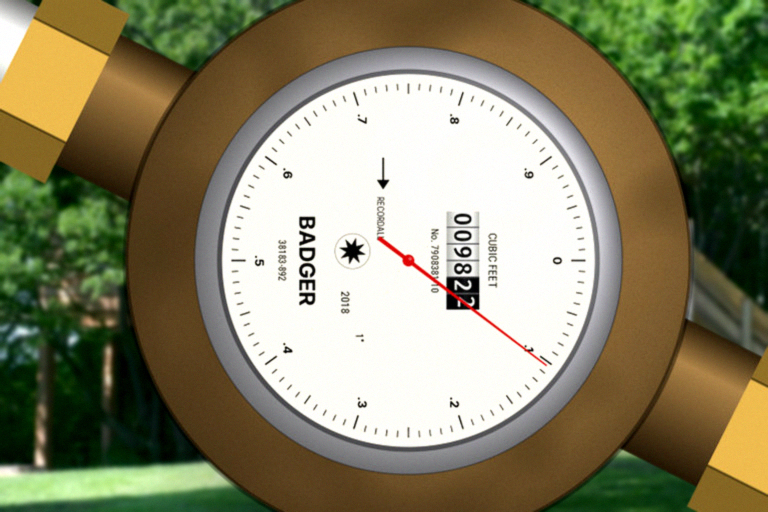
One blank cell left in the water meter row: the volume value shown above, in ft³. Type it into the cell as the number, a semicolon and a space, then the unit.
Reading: 9822.10; ft³
